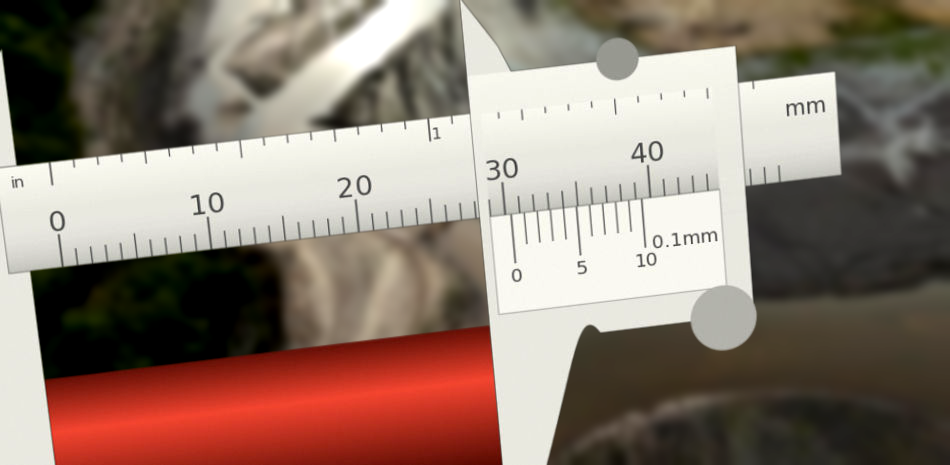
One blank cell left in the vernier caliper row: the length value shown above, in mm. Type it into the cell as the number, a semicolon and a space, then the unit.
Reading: 30.4; mm
